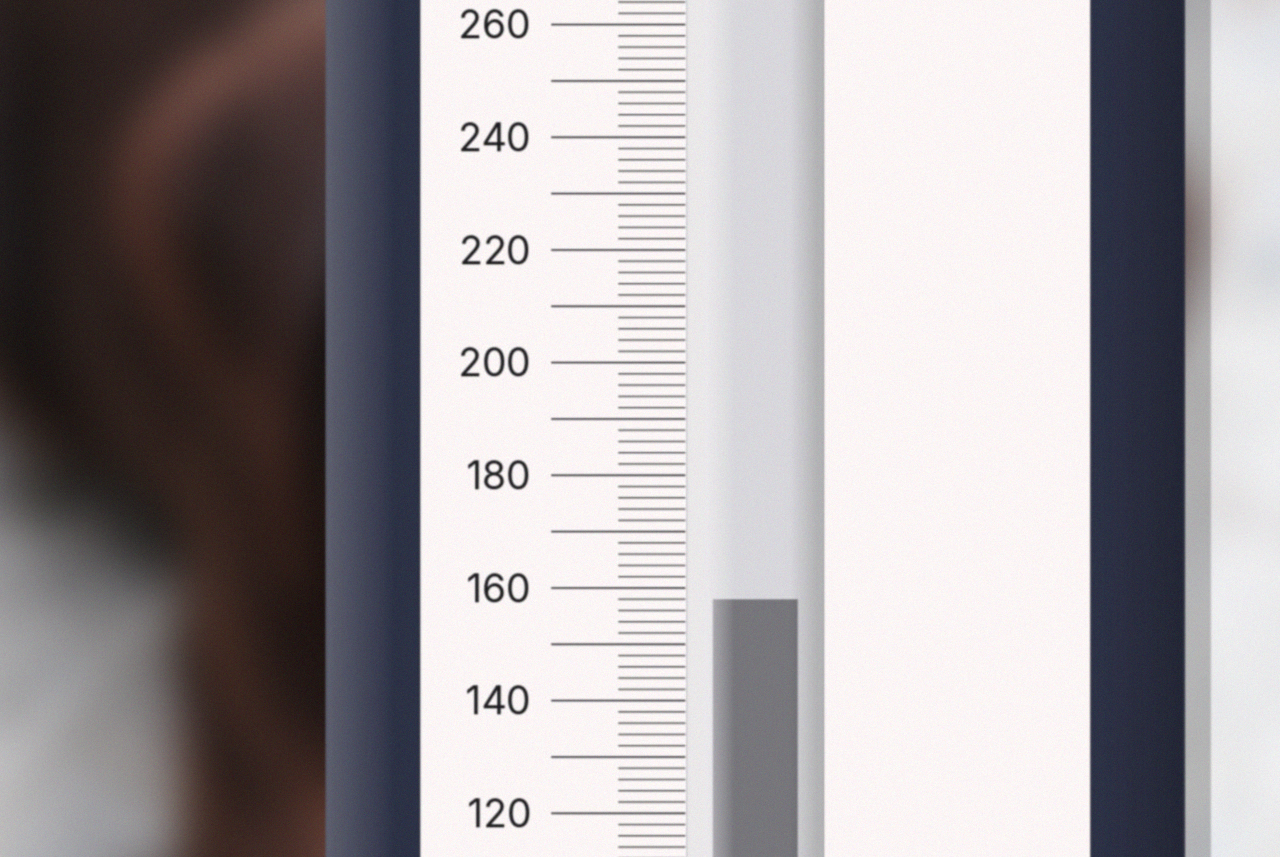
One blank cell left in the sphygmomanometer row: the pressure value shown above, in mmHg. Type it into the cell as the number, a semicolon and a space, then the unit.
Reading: 158; mmHg
